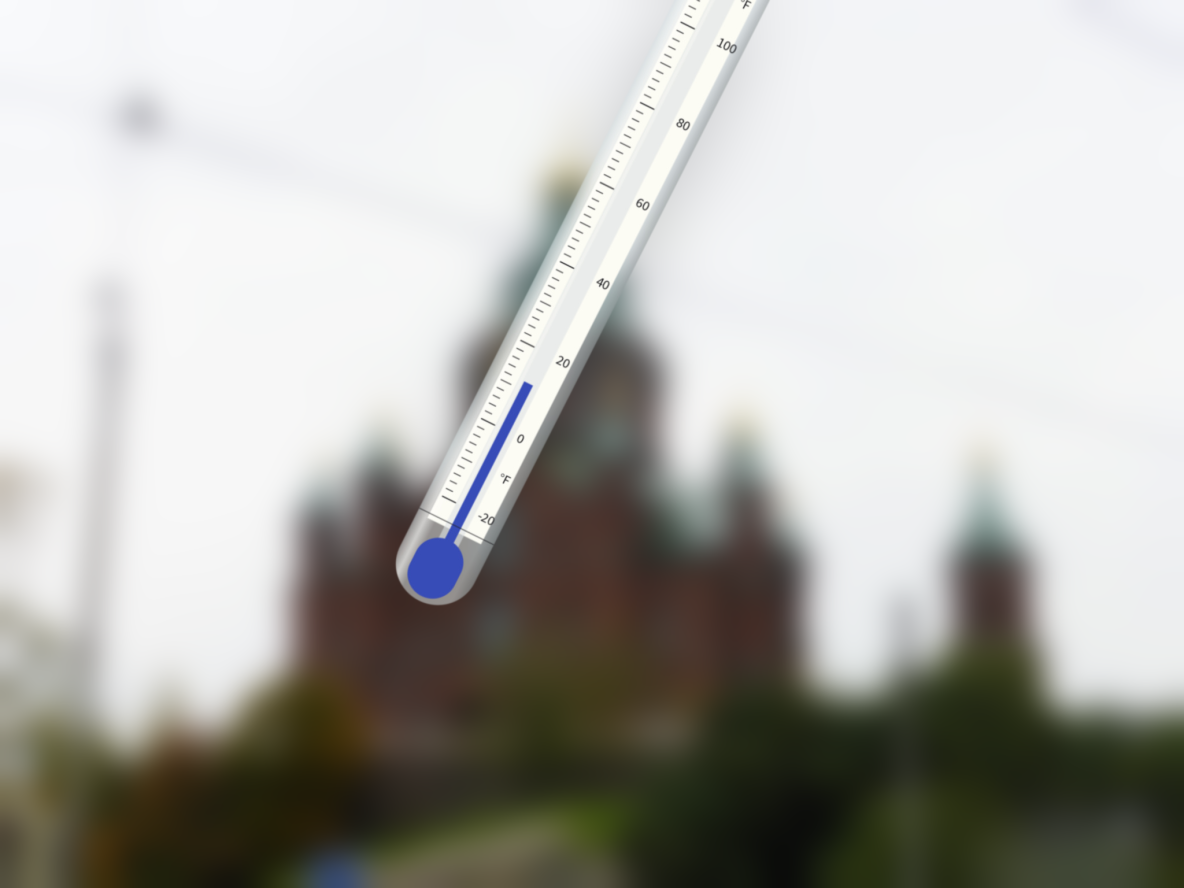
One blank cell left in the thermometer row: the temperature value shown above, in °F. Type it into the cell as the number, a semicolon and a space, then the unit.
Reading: 12; °F
